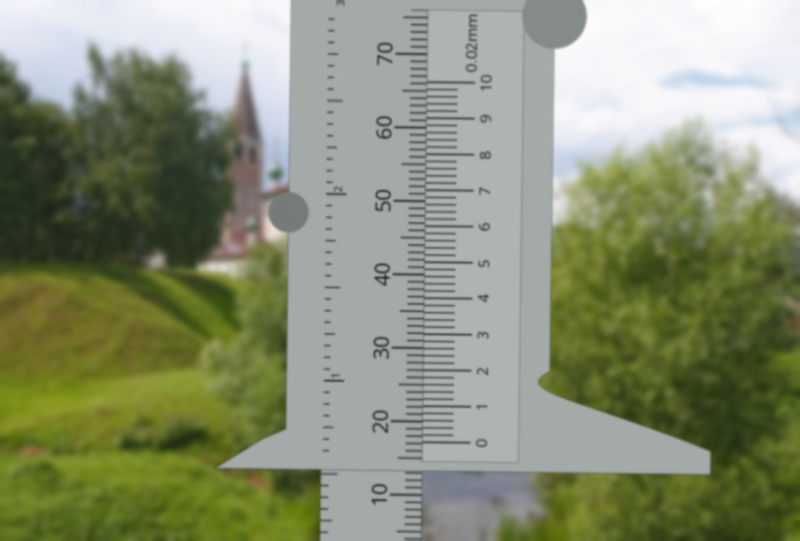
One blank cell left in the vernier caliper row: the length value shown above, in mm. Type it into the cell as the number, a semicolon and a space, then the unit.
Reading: 17.2; mm
